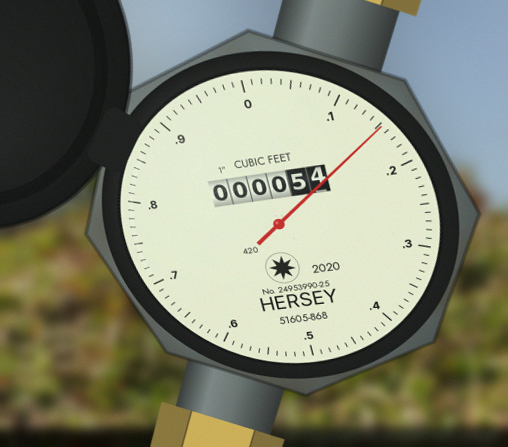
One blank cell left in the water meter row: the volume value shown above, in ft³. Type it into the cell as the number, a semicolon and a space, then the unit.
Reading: 54.15; ft³
